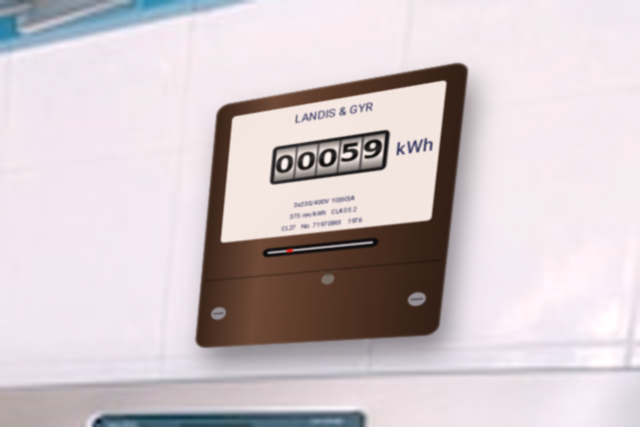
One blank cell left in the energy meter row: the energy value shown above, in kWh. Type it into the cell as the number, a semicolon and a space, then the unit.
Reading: 59; kWh
